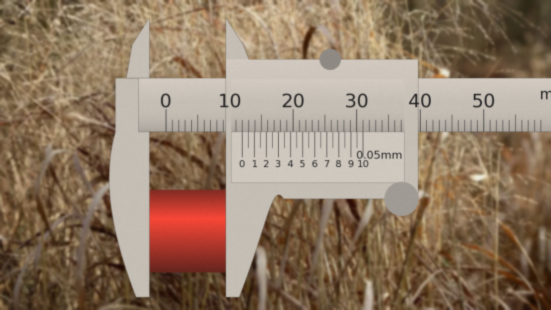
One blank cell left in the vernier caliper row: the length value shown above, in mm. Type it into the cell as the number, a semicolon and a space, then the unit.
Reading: 12.0; mm
